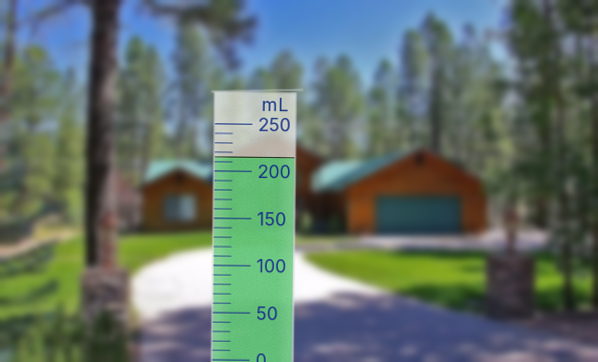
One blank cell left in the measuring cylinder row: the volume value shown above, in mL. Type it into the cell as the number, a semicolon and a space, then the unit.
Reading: 215; mL
